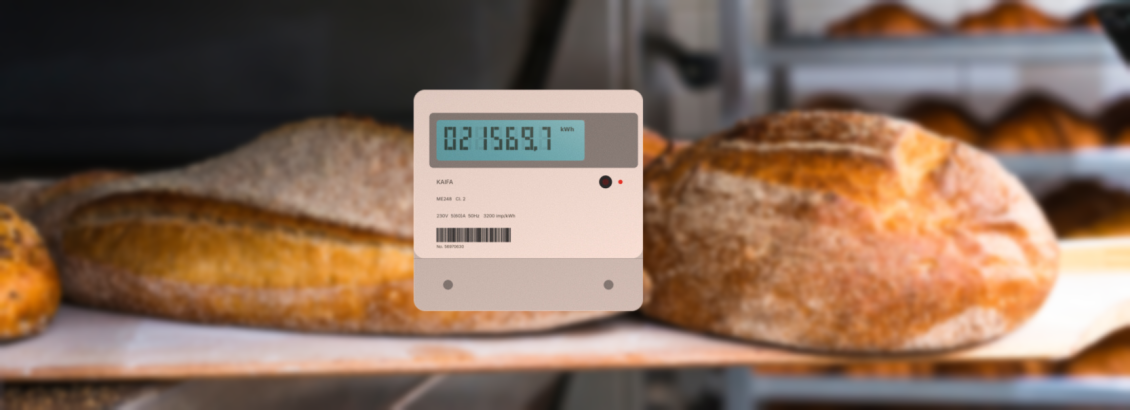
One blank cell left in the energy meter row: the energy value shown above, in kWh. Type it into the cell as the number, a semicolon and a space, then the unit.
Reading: 21569.7; kWh
